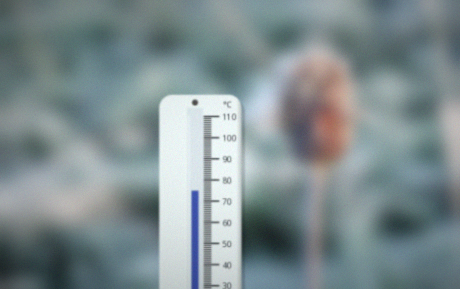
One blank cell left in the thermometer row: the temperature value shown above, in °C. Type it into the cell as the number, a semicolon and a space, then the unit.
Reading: 75; °C
